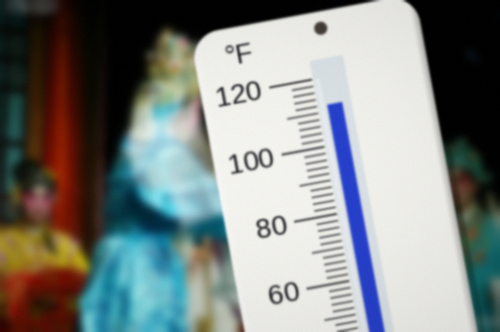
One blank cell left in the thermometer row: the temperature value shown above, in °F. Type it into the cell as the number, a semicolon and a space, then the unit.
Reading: 112; °F
